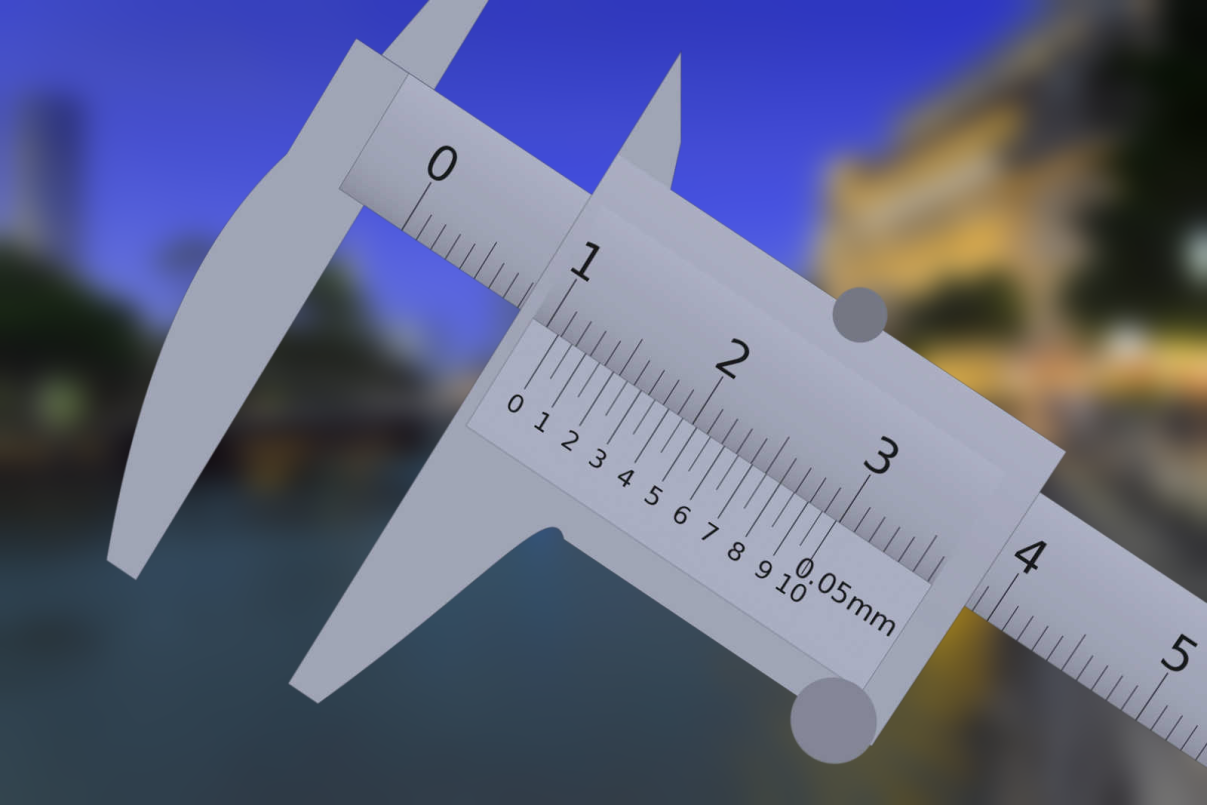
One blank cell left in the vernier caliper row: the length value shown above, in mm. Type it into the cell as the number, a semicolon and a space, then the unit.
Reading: 10.8; mm
